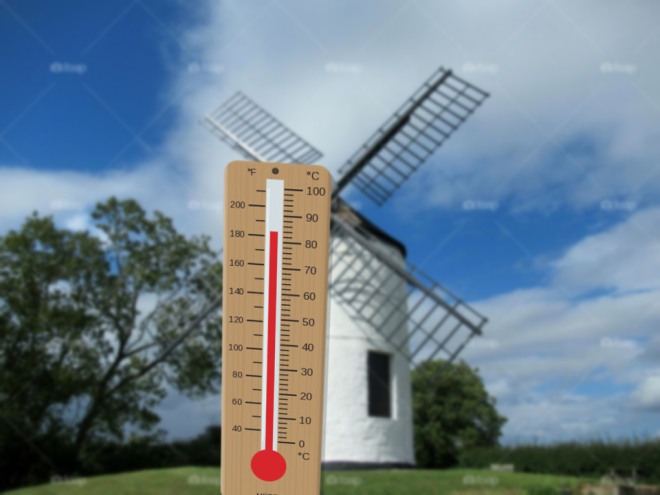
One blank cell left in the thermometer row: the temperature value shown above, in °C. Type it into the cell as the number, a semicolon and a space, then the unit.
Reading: 84; °C
